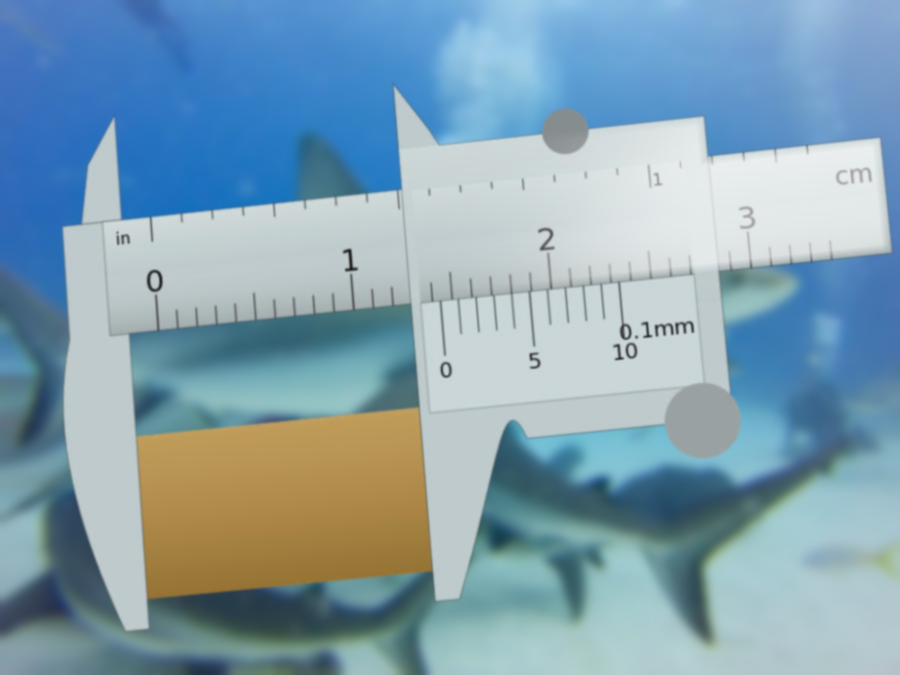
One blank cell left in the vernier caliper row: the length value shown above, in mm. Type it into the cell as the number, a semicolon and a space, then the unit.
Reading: 14.4; mm
